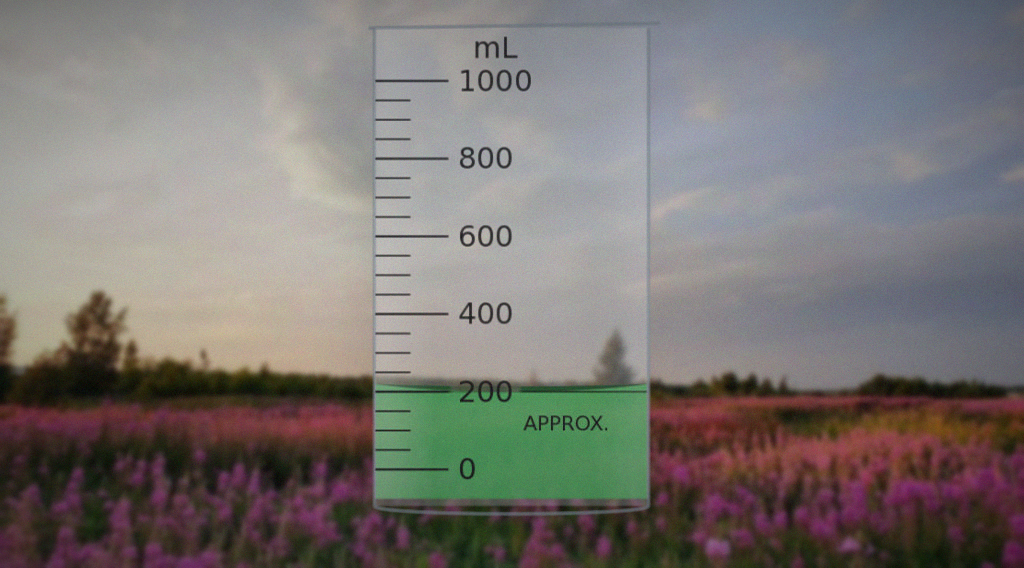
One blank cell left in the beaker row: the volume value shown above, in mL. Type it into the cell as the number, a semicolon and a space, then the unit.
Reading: 200; mL
